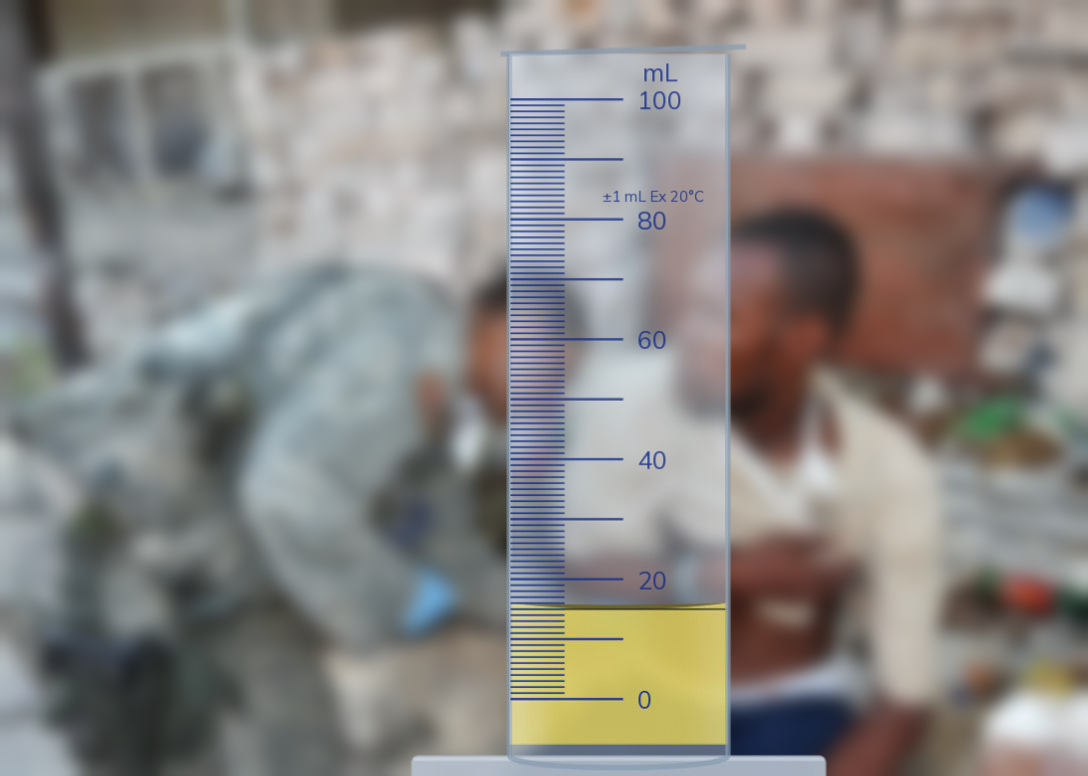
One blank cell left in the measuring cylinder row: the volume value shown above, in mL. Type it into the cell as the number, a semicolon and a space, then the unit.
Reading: 15; mL
